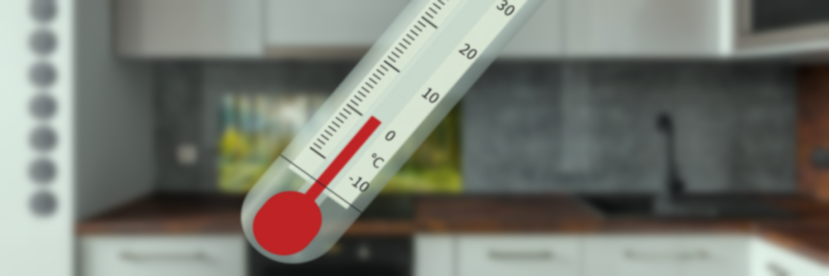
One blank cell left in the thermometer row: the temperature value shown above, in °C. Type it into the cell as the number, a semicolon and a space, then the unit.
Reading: 1; °C
